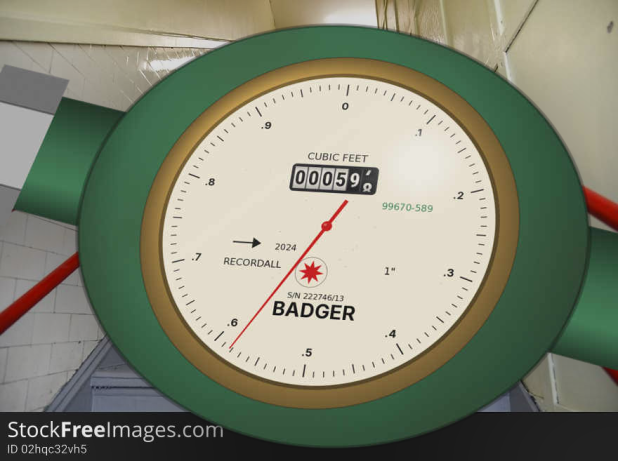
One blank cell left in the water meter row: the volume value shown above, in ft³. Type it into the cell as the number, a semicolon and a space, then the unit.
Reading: 597.58; ft³
